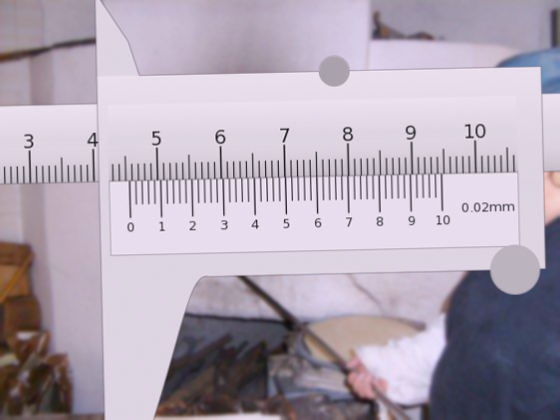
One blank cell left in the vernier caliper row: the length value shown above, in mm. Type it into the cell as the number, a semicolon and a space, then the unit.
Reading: 45.6; mm
